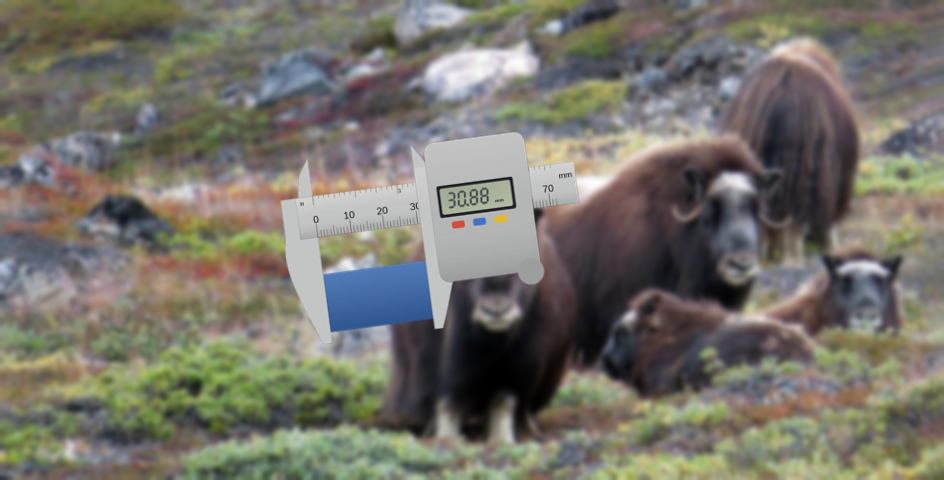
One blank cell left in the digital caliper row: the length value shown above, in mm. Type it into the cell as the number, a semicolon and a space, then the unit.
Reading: 30.88; mm
